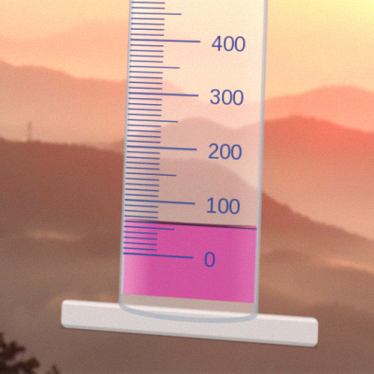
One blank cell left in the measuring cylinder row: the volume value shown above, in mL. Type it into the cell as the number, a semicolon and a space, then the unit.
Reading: 60; mL
